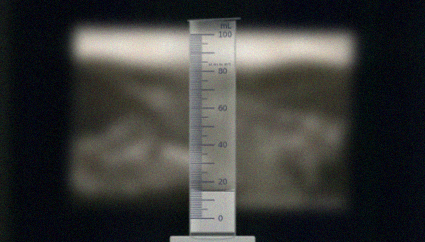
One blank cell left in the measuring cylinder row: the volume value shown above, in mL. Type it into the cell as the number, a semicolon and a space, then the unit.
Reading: 15; mL
